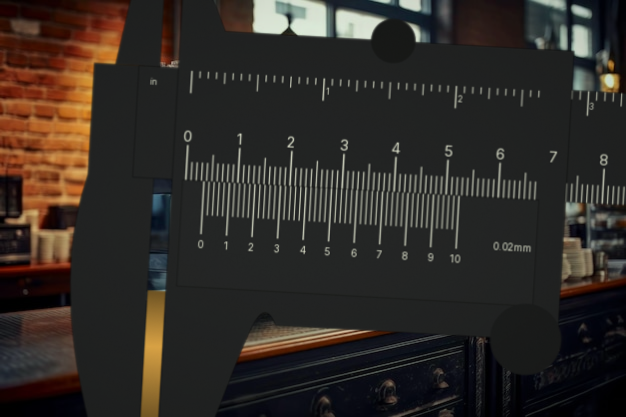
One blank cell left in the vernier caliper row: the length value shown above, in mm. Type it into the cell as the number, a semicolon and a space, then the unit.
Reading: 3.5; mm
